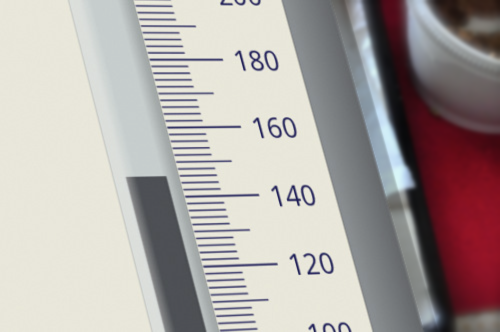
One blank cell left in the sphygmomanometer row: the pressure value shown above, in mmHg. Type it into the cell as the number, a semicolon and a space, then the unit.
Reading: 146; mmHg
